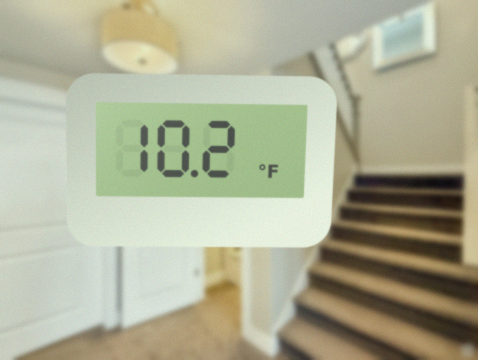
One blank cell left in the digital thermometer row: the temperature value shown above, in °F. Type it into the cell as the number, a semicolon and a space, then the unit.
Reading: 10.2; °F
